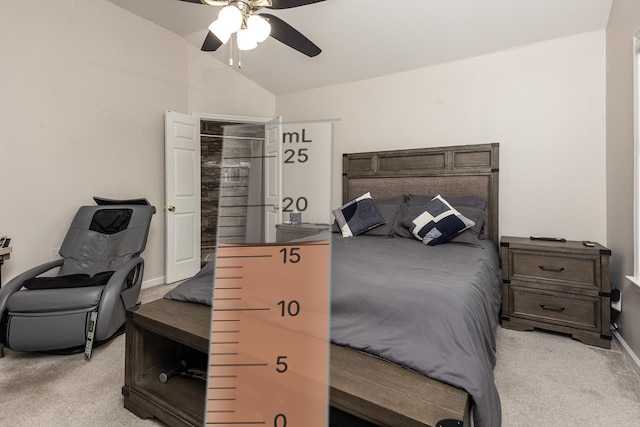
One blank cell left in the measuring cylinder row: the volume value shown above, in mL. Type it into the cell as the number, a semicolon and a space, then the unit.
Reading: 16; mL
